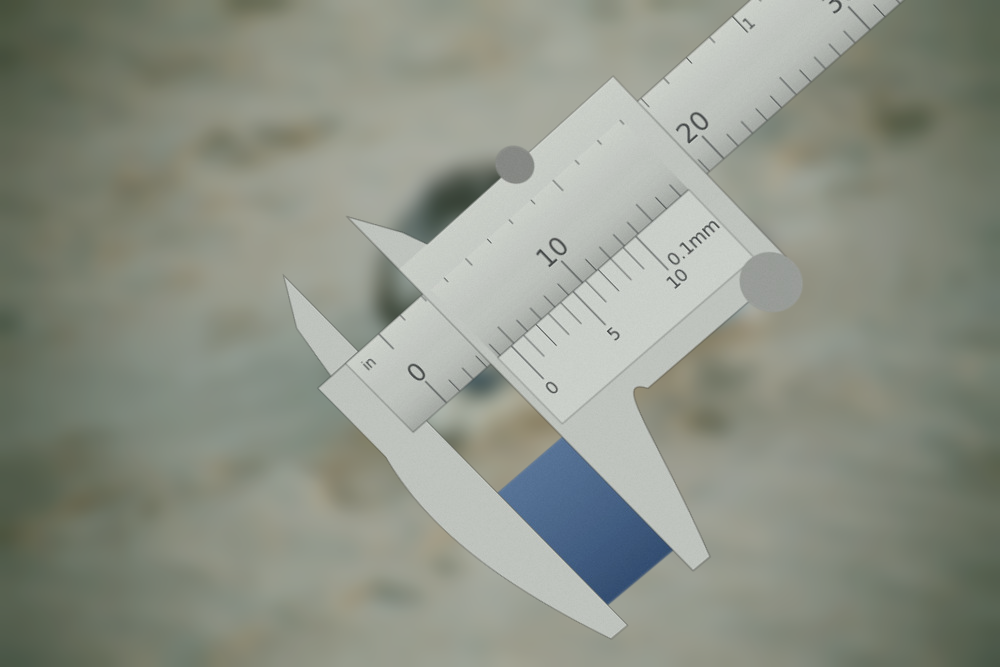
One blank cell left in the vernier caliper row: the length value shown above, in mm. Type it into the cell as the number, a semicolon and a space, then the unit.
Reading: 4.8; mm
